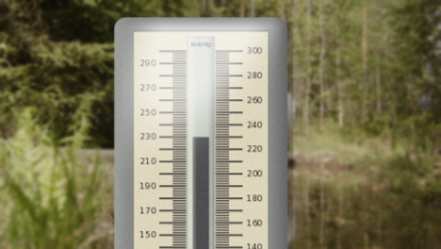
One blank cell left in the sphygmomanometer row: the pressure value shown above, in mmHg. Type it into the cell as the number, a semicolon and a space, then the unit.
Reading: 230; mmHg
